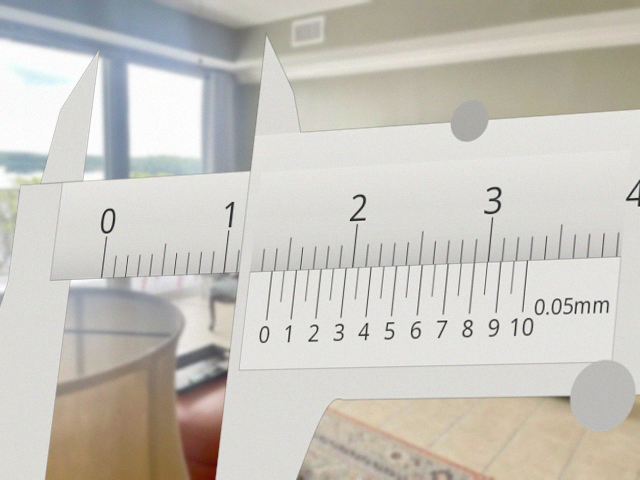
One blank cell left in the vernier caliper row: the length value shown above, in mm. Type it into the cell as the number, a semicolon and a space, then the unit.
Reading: 13.8; mm
